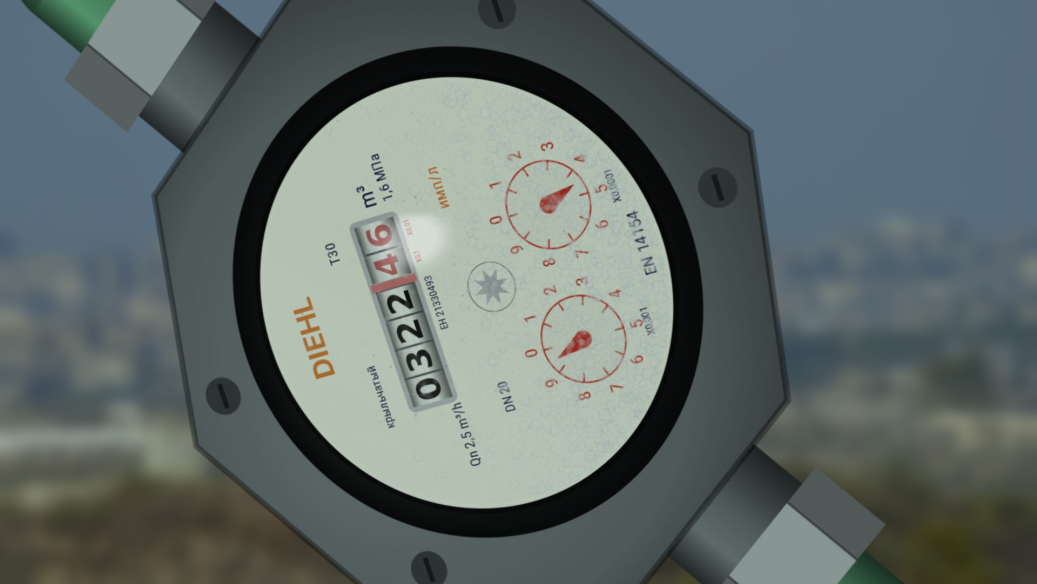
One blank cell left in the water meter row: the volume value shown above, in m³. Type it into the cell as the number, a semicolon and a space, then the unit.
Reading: 322.4594; m³
